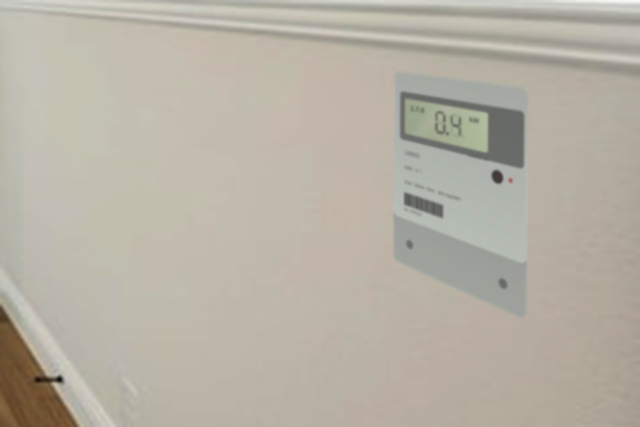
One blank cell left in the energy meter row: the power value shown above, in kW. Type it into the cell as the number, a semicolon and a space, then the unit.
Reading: 0.4; kW
